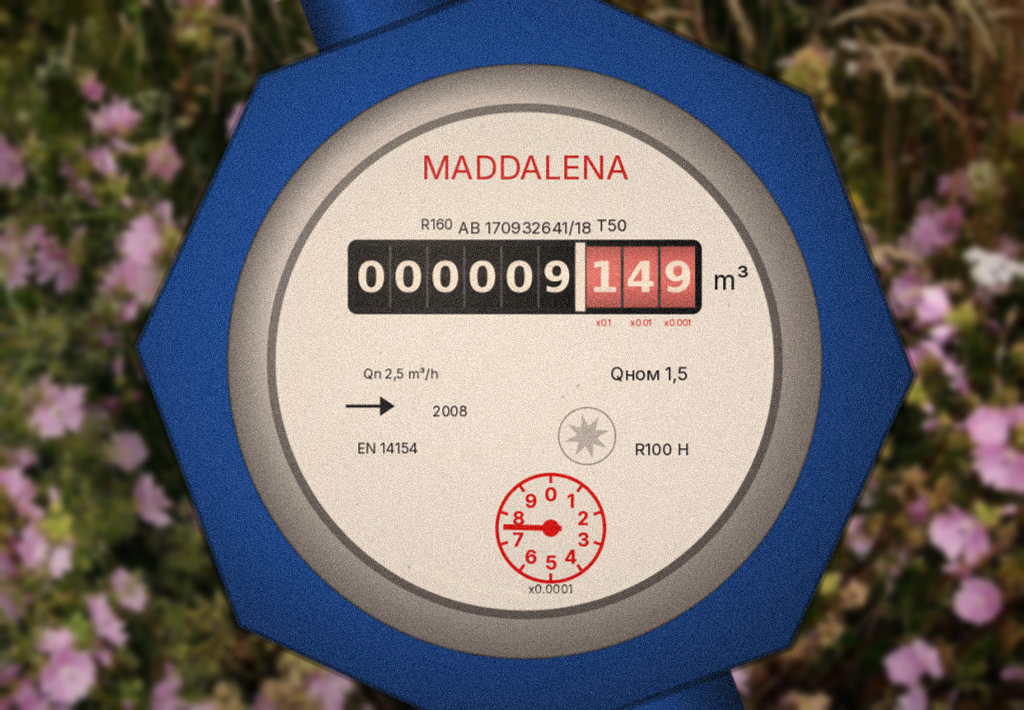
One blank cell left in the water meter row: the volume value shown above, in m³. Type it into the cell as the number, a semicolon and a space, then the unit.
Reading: 9.1497; m³
